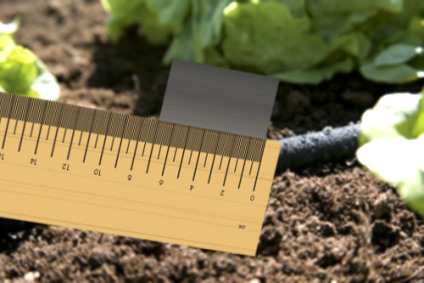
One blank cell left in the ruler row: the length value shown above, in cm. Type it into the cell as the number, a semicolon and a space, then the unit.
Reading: 7; cm
